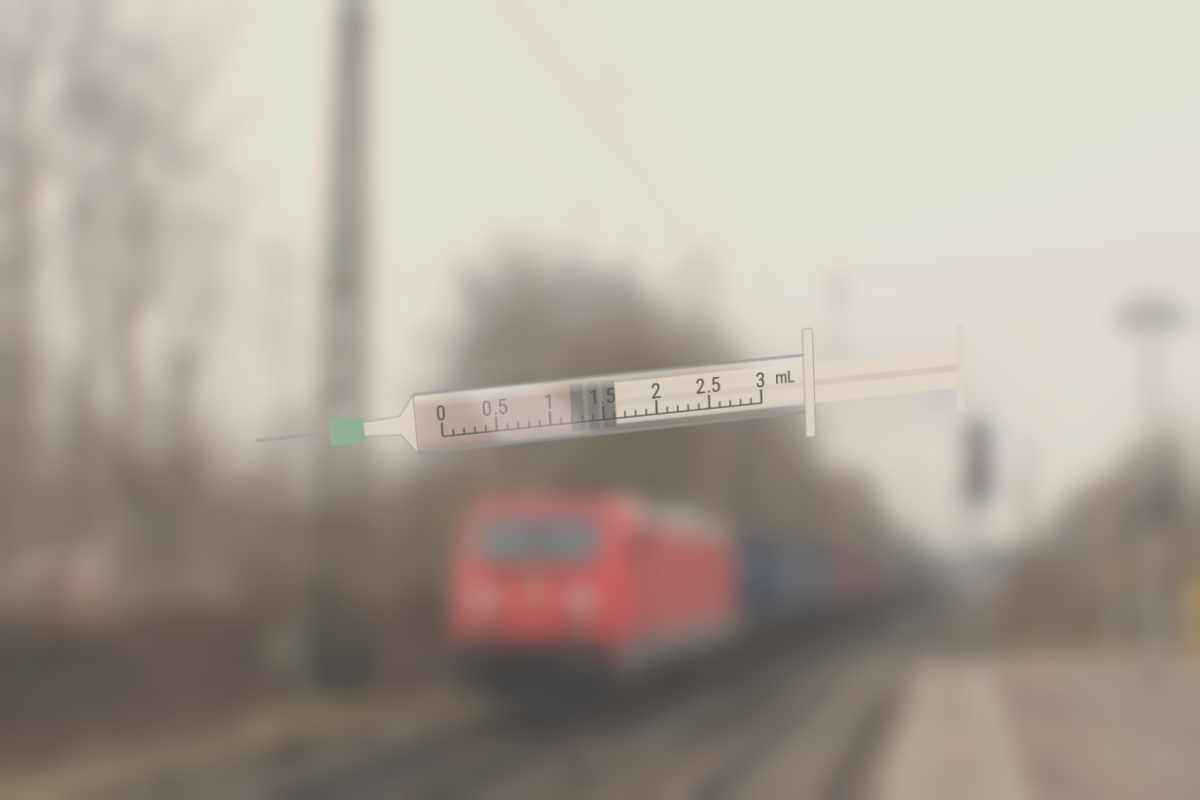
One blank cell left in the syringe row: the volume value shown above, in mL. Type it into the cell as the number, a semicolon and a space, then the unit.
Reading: 1.2; mL
